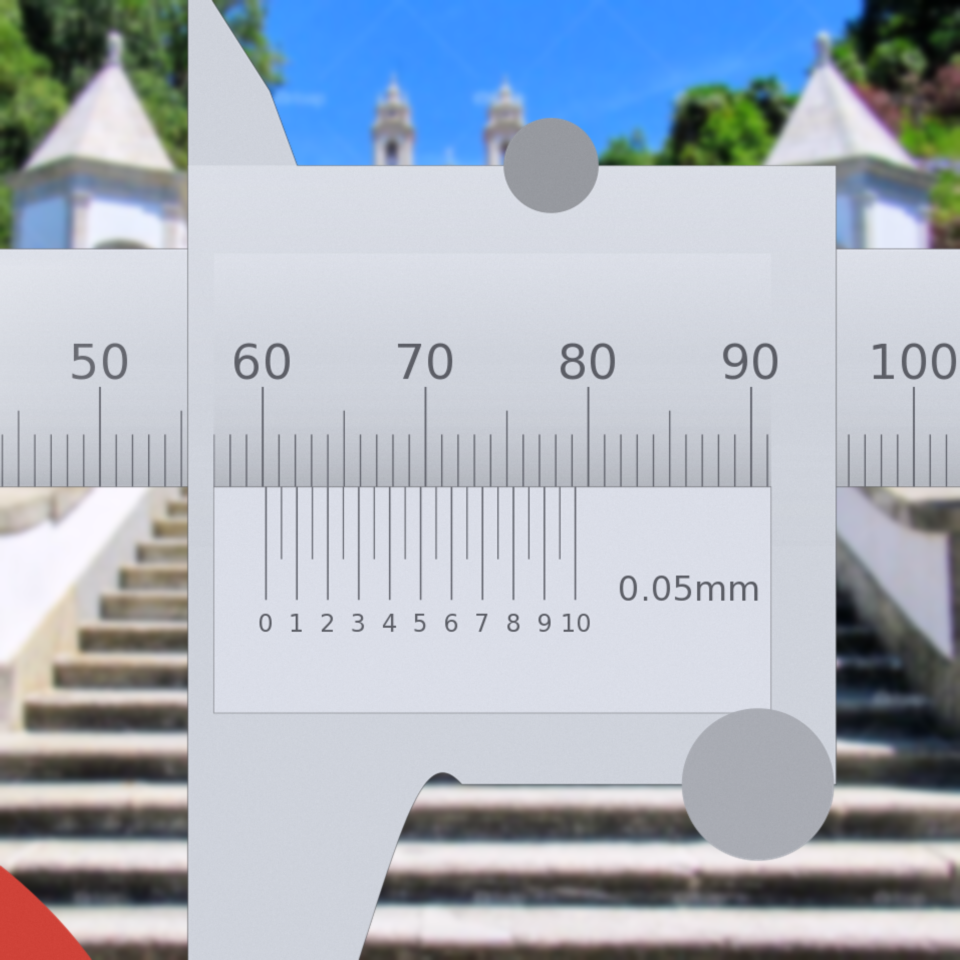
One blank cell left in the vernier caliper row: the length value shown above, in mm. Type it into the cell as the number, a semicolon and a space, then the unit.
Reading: 60.2; mm
